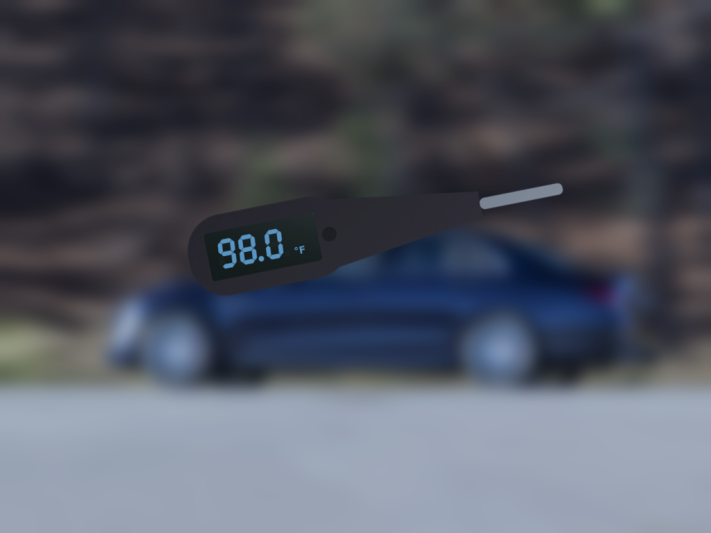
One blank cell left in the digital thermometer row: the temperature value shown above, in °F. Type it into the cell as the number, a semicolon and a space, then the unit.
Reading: 98.0; °F
